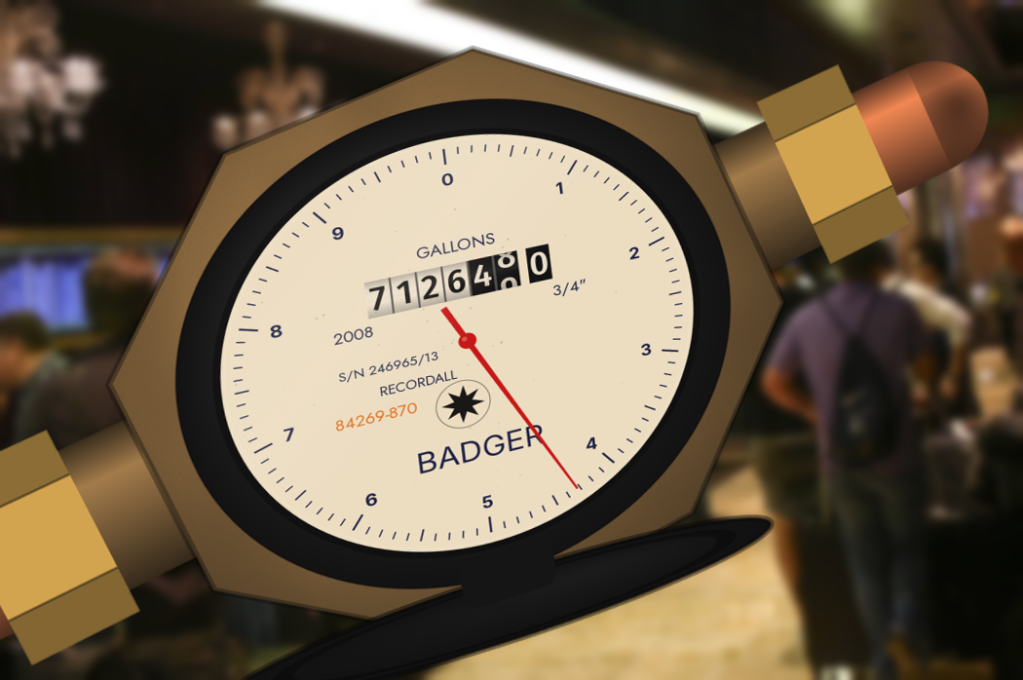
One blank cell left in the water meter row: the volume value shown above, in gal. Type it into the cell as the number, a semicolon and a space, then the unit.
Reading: 7126484.3; gal
